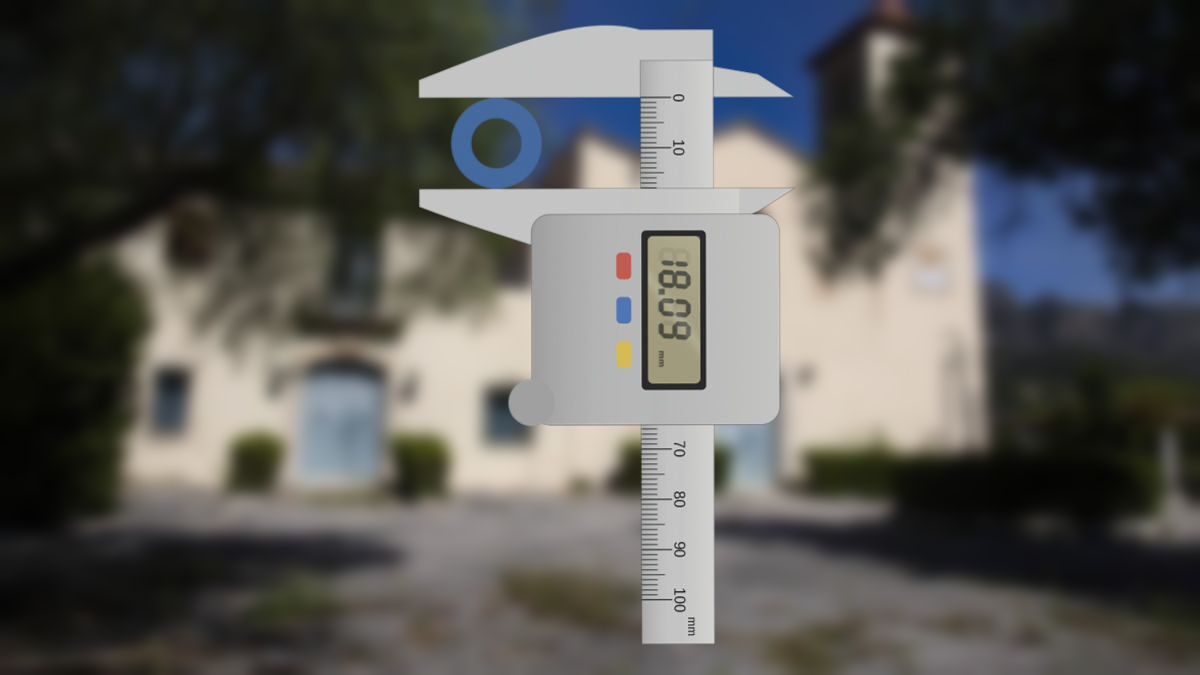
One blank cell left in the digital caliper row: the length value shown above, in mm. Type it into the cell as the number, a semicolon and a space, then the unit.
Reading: 18.09; mm
